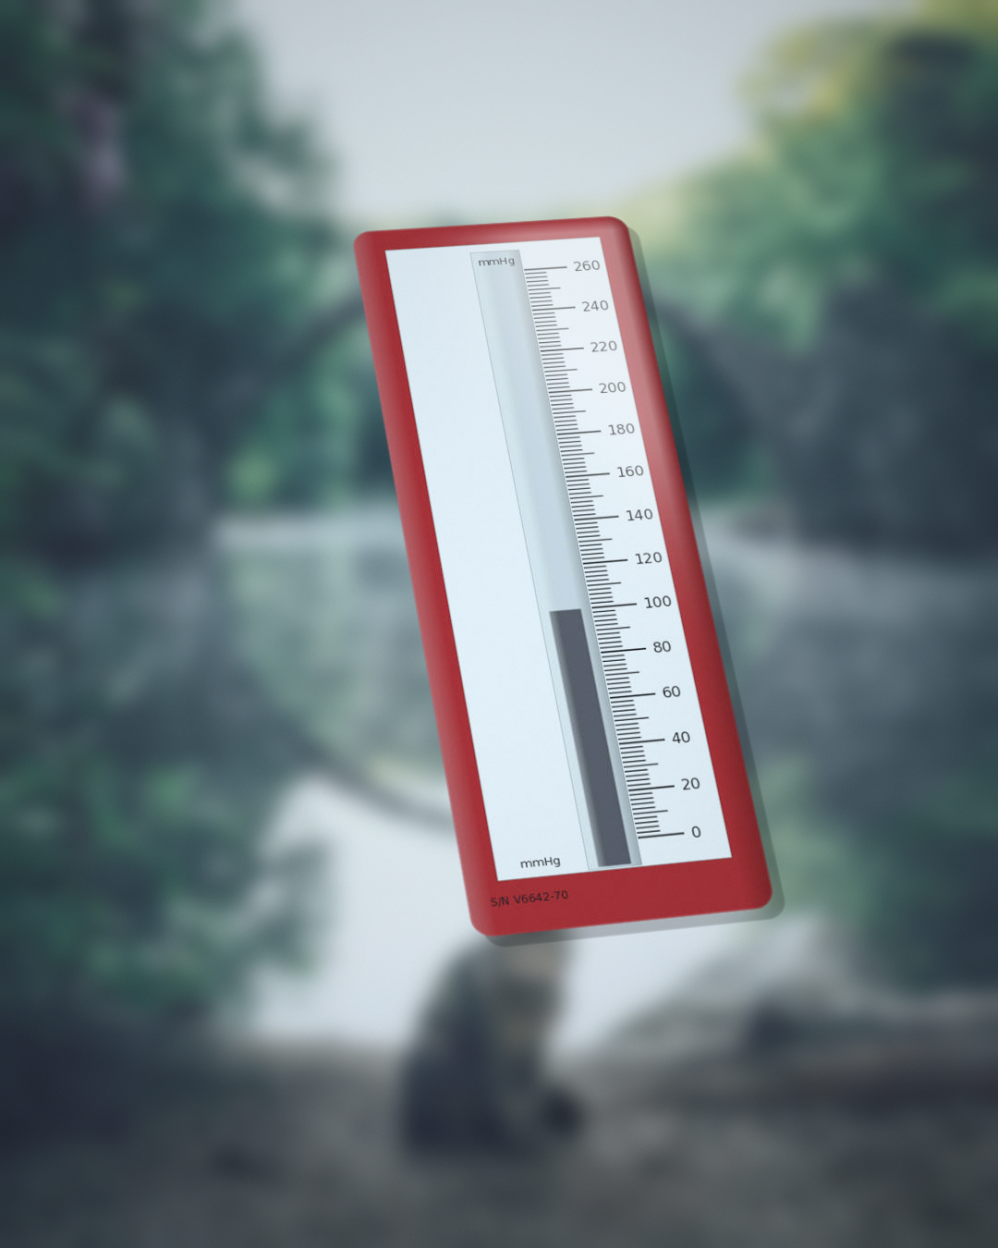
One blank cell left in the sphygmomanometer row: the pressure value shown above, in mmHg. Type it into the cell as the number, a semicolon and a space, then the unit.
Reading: 100; mmHg
